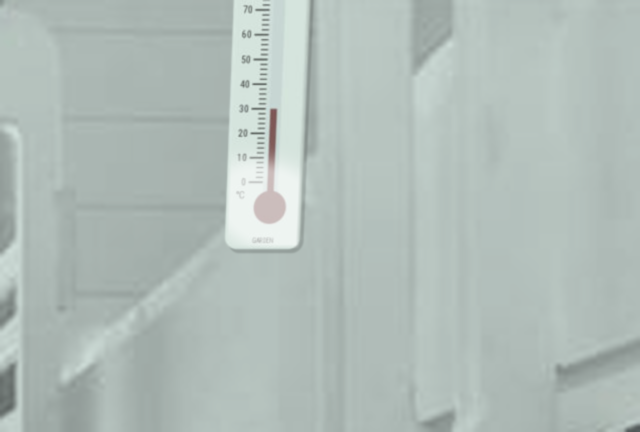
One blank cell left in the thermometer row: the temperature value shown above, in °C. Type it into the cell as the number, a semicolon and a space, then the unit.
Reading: 30; °C
